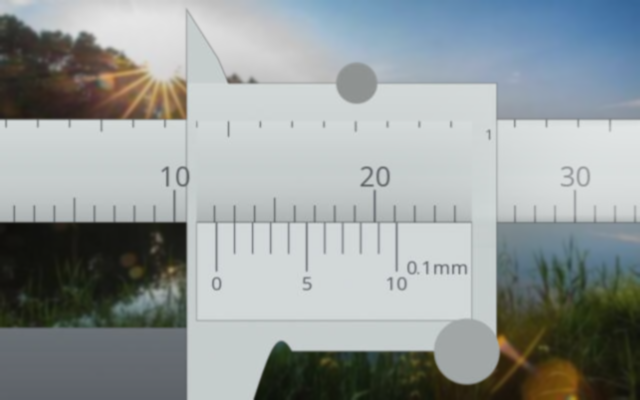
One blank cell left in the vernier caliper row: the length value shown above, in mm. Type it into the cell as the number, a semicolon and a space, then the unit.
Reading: 12.1; mm
